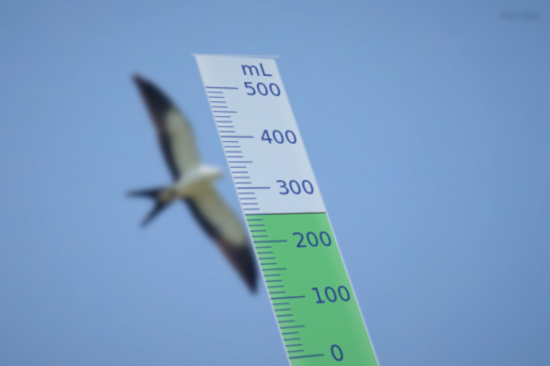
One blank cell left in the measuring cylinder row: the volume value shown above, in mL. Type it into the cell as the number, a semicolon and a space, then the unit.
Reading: 250; mL
